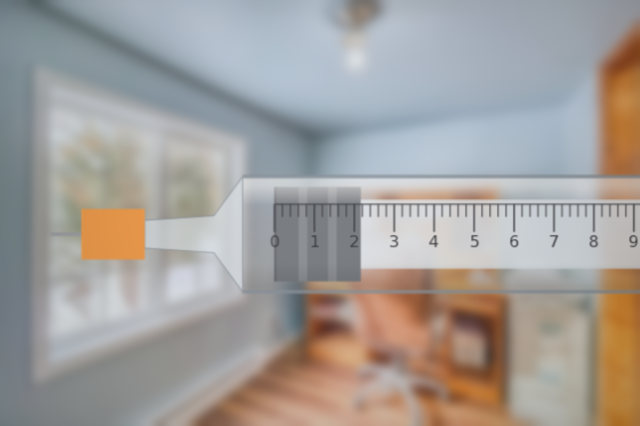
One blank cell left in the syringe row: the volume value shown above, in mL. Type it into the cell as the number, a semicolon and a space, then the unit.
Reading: 0; mL
